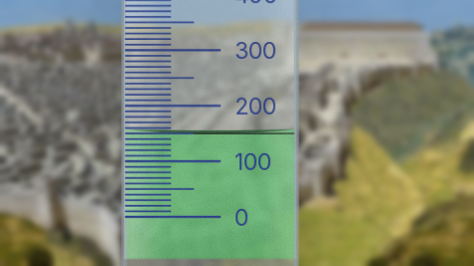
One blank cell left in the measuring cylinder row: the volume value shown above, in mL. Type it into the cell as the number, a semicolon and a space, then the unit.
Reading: 150; mL
